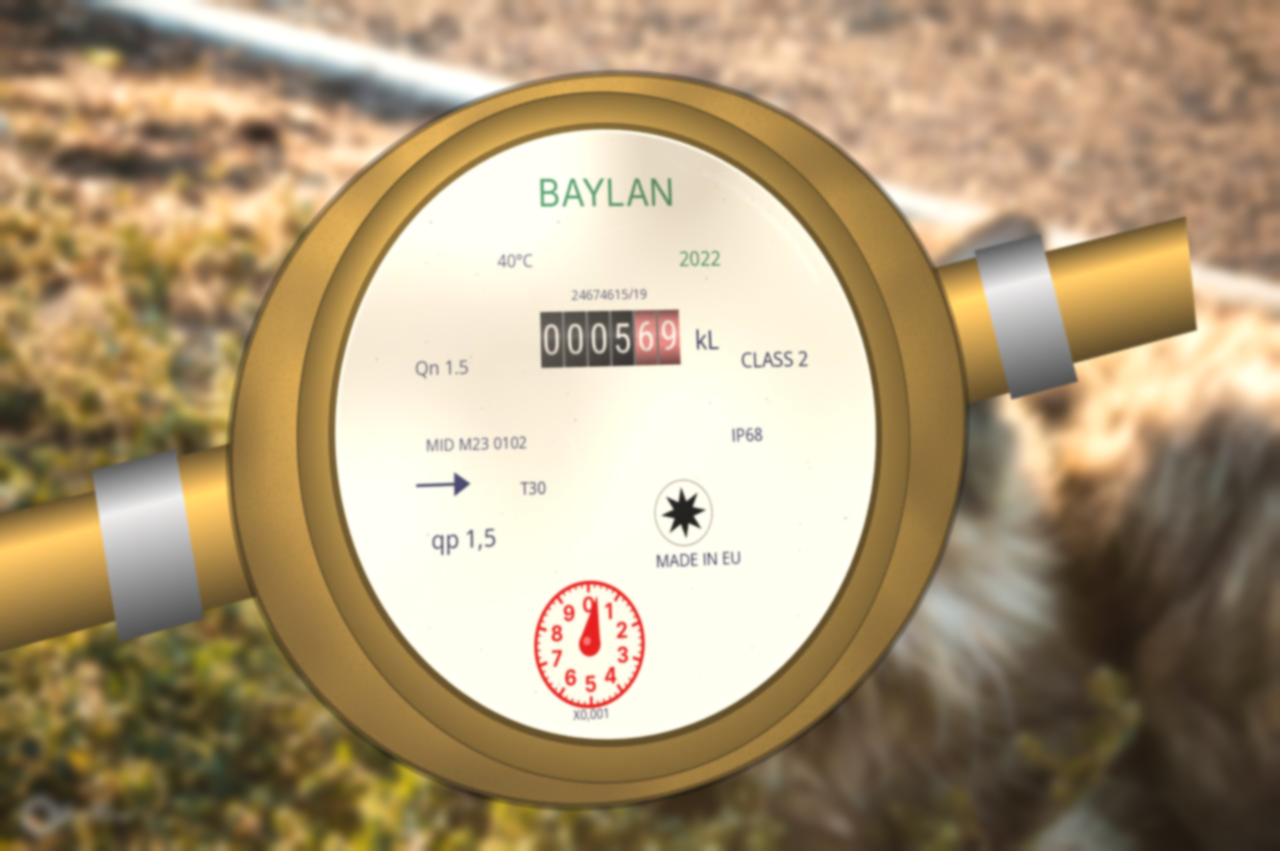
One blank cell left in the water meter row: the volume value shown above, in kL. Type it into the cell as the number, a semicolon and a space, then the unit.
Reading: 5.690; kL
